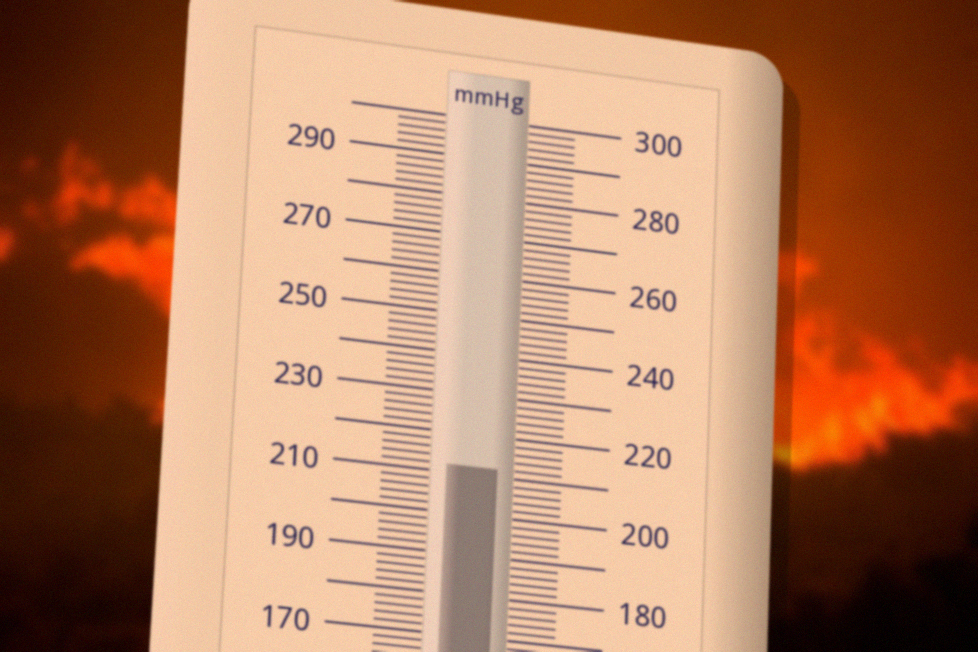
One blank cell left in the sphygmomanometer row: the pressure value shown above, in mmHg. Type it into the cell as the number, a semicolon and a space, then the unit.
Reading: 212; mmHg
